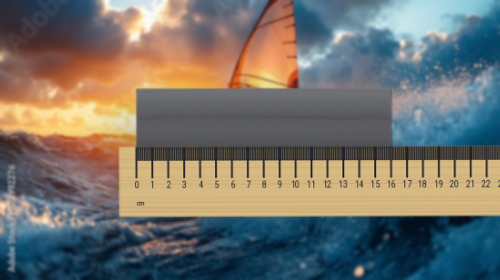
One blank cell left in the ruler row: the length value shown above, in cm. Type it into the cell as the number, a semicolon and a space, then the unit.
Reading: 16; cm
